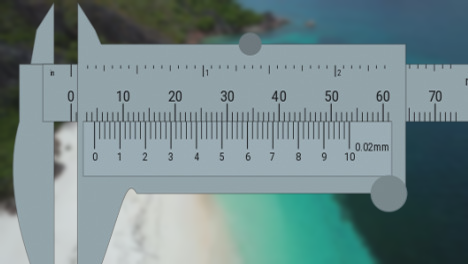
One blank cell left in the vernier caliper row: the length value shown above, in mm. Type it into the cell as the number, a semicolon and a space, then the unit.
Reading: 4.5; mm
